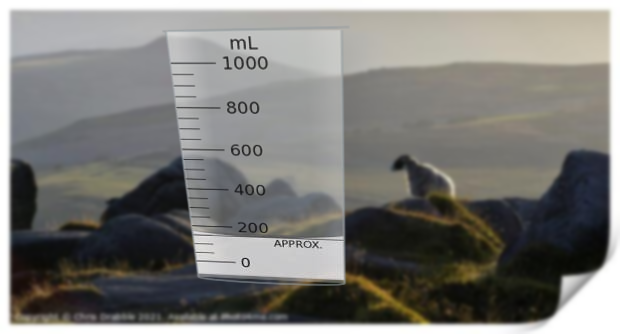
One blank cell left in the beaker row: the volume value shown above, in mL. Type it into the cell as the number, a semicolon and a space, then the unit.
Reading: 150; mL
